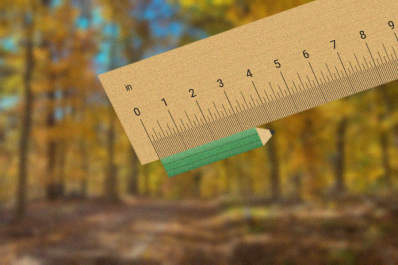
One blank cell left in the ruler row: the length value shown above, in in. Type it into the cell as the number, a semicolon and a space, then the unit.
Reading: 4; in
